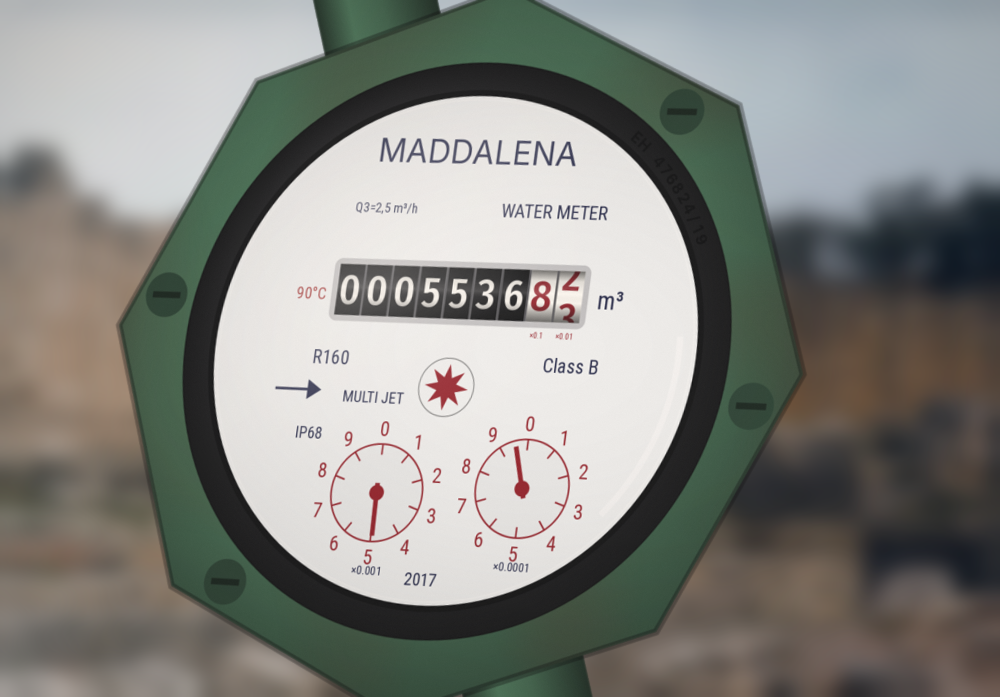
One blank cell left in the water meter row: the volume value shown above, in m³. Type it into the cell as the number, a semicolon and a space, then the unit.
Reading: 5536.8249; m³
